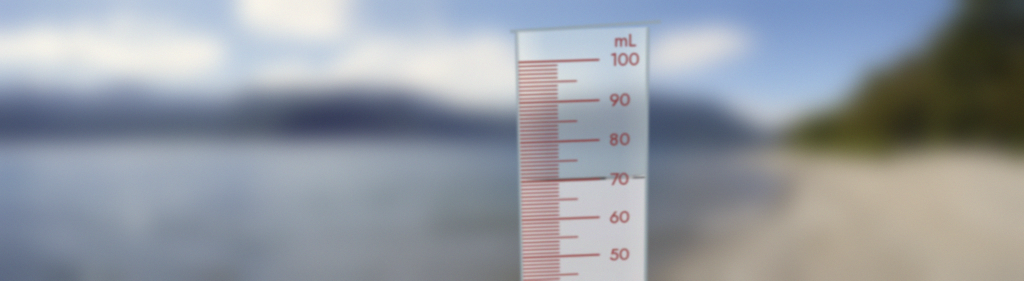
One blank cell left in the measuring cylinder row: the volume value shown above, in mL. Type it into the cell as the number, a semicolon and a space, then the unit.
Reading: 70; mL
